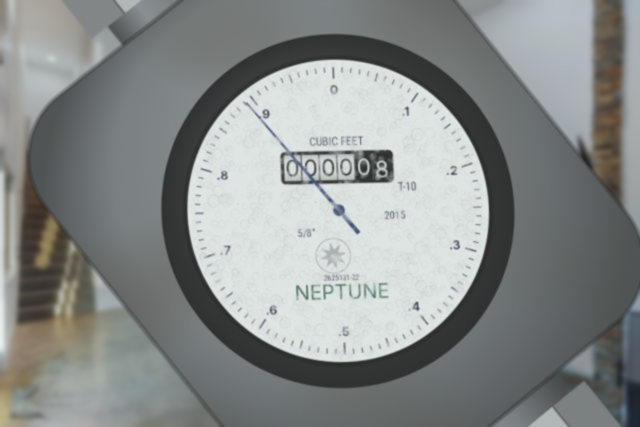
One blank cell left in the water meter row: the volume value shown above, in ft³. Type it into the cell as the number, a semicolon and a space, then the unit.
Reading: 7.89; ft³
